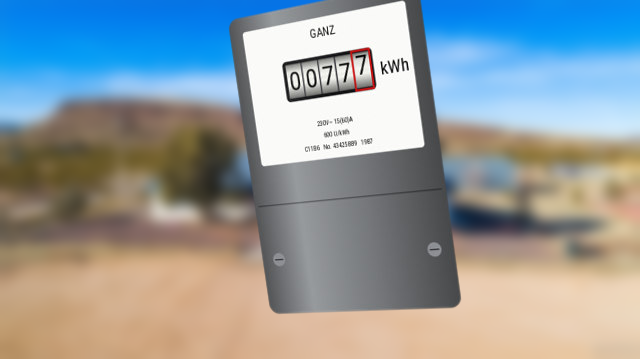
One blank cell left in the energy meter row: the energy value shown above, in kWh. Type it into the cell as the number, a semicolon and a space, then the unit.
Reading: 77.7; kWh
